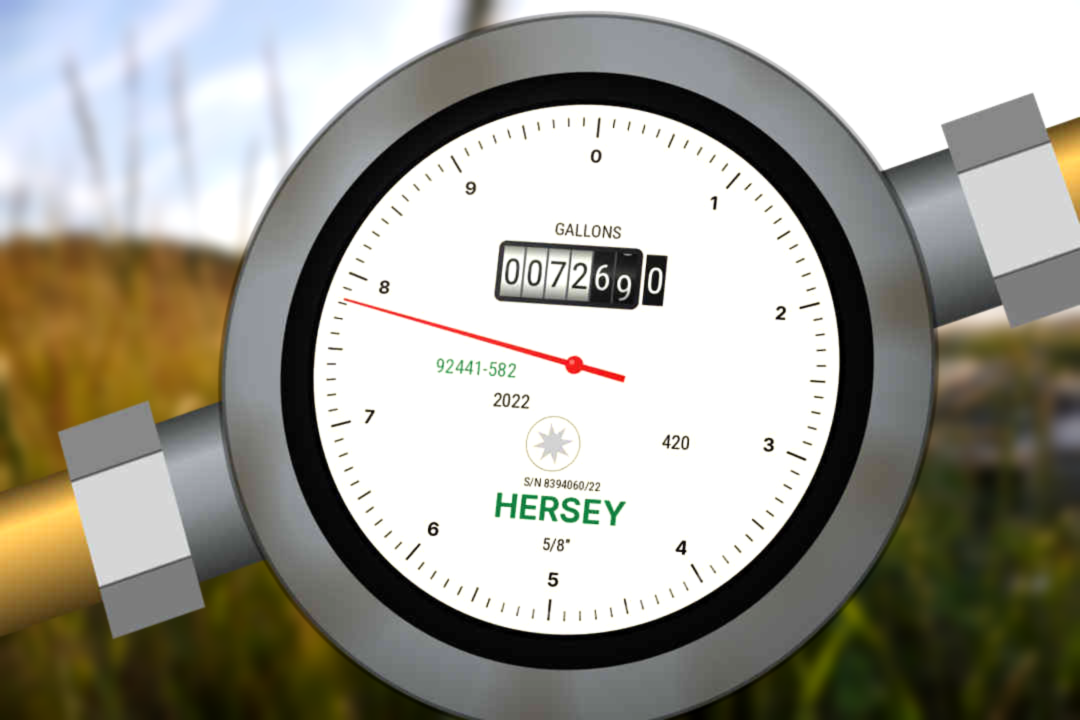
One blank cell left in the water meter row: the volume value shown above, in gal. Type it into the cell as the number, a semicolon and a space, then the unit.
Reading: 72687.8; gal
